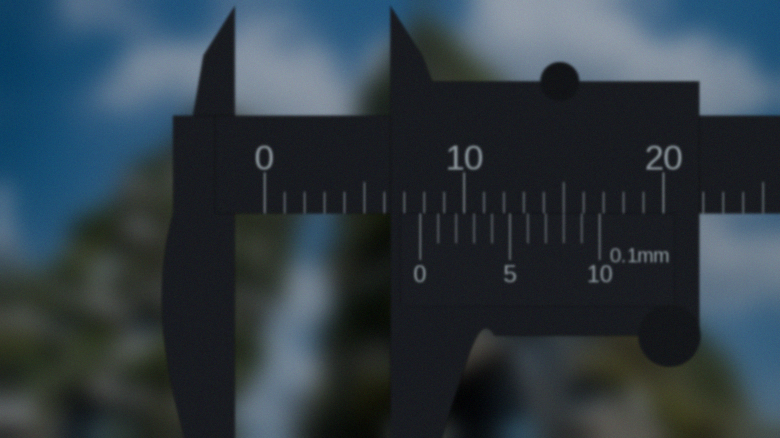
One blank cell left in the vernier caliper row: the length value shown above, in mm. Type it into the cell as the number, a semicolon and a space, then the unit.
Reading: 7.8; mm
